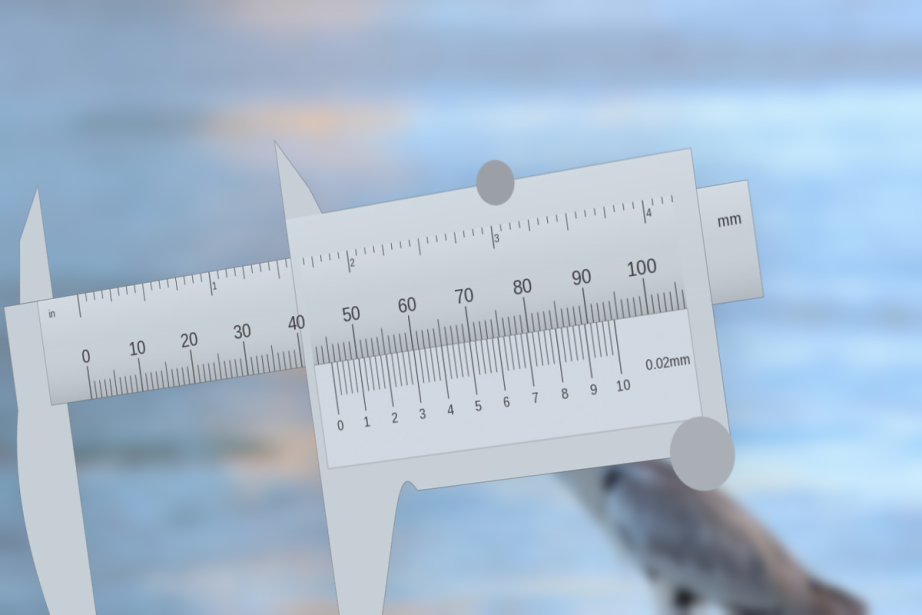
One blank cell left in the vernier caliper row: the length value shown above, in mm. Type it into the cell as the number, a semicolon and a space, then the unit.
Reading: 45.4; mm
